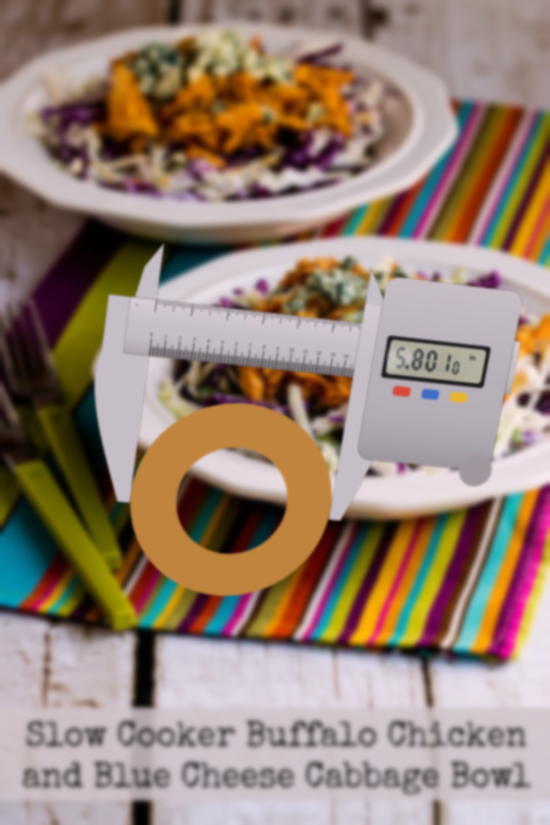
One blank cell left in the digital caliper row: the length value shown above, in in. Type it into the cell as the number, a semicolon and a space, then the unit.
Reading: 5.8010; in
